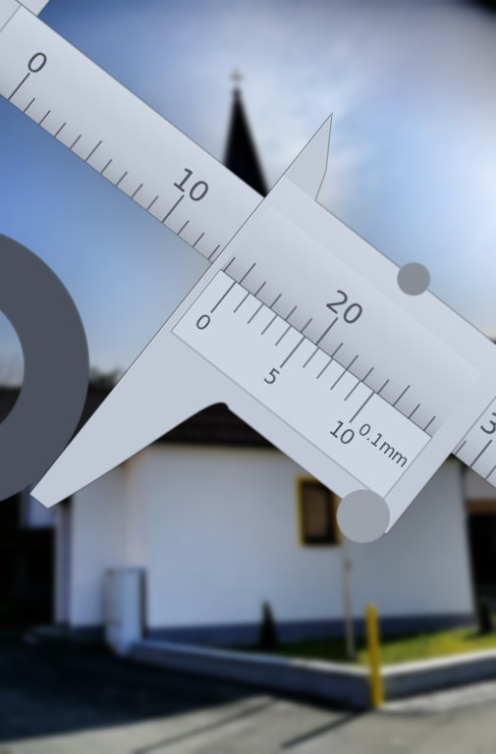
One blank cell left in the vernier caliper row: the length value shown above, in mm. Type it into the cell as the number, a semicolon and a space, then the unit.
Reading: 14.8; mm
